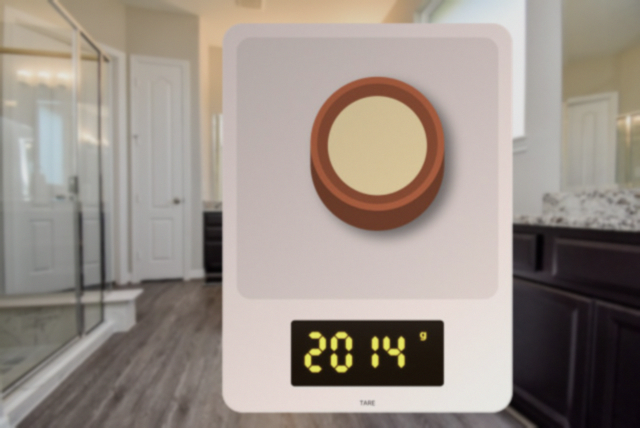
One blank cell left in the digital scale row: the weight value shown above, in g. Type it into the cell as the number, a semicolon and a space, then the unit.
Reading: 2014; g
